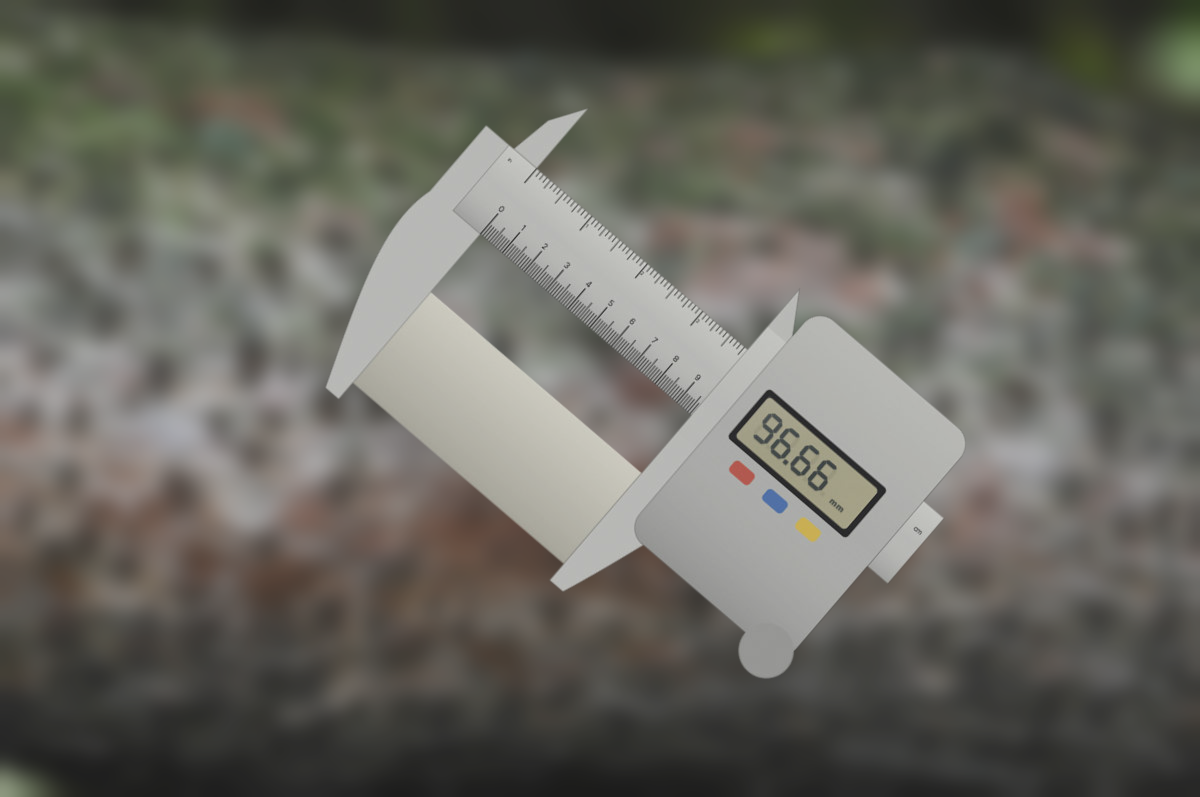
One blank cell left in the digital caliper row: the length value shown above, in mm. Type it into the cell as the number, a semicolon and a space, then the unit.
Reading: 96.66; mm
